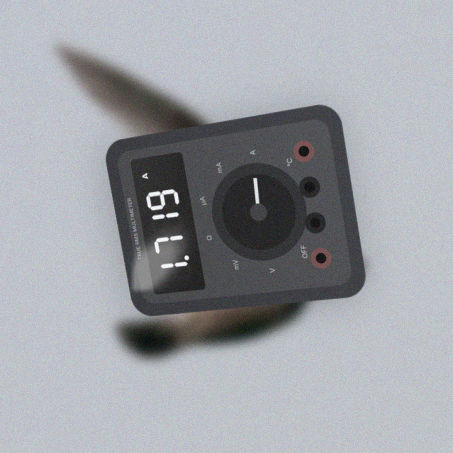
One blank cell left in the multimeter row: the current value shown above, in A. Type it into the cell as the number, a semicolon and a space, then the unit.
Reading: 1.719; A
